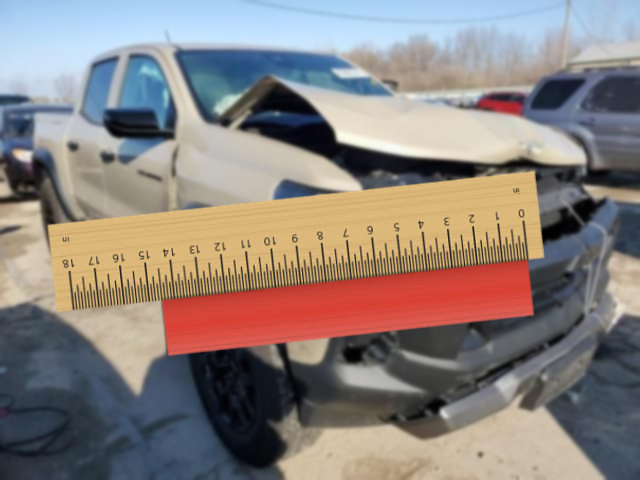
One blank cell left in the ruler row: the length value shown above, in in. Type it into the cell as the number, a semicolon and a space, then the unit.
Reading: 14.5; in
